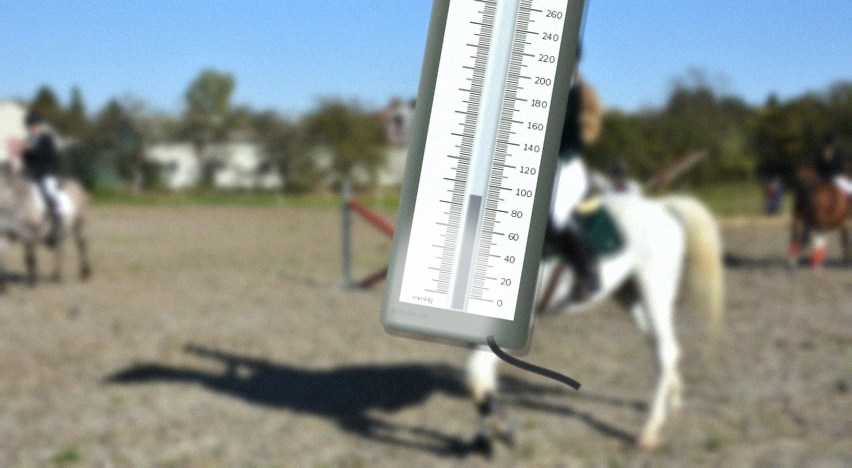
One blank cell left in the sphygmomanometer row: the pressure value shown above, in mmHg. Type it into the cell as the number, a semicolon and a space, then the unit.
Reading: 90; mmHg
